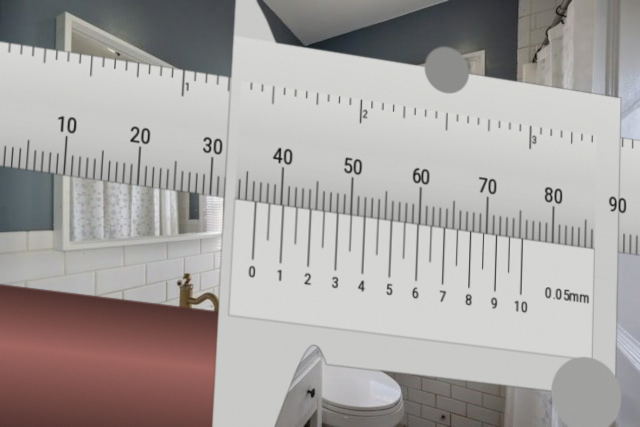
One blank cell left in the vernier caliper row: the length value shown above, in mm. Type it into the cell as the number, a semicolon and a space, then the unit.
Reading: 36.4; mm
